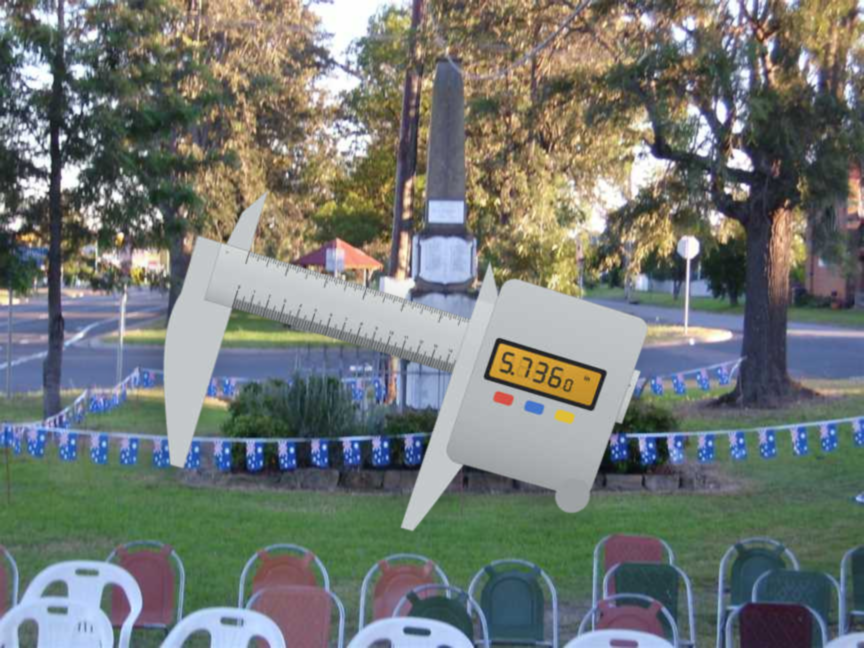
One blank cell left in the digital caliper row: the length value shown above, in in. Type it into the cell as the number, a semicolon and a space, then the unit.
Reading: 5.7360; in
